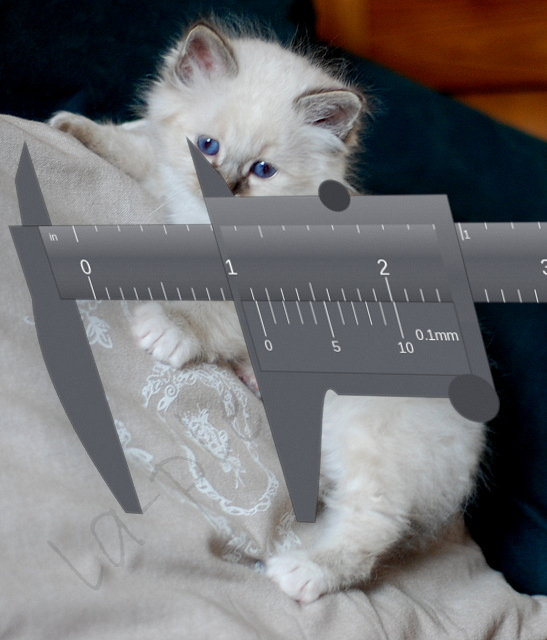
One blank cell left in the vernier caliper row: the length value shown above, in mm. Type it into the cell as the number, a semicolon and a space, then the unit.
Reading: 11.1; mm
